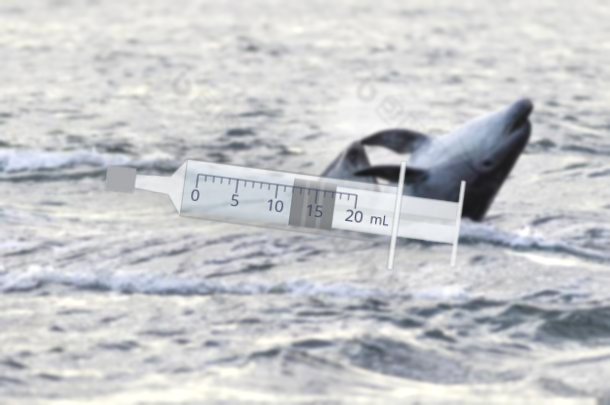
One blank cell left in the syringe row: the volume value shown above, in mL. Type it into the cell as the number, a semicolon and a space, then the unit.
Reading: 12; mL
